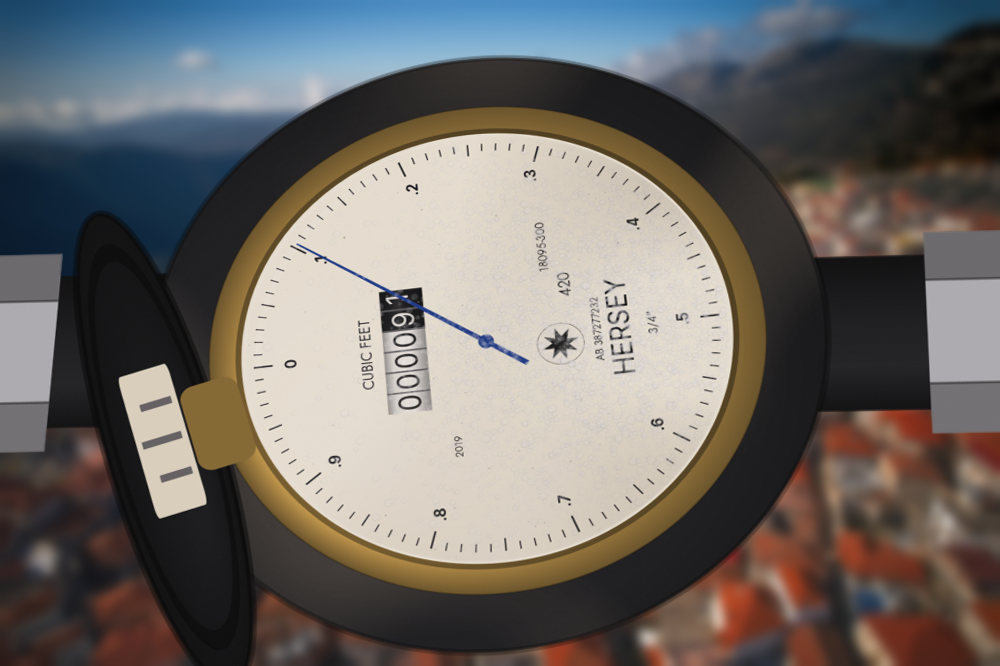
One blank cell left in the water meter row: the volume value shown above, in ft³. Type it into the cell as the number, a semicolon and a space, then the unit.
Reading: 91.10; ft³
